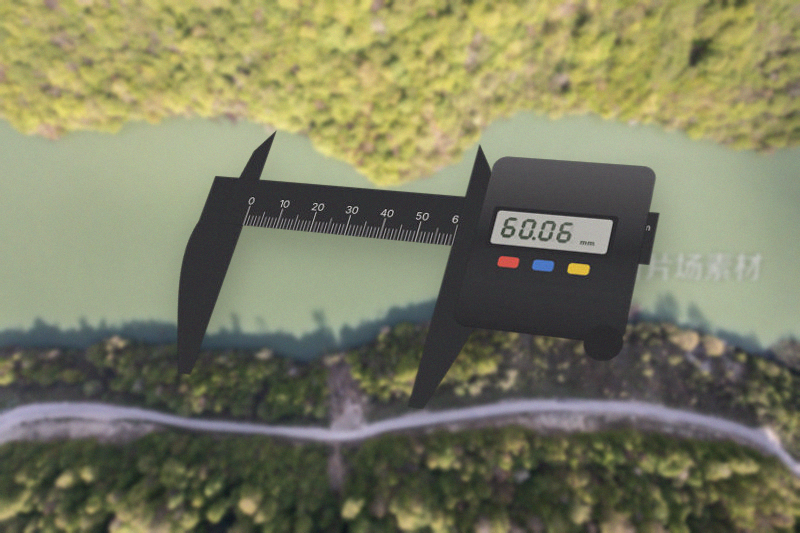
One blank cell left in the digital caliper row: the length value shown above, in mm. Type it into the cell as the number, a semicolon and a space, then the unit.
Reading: 60.06; mm
